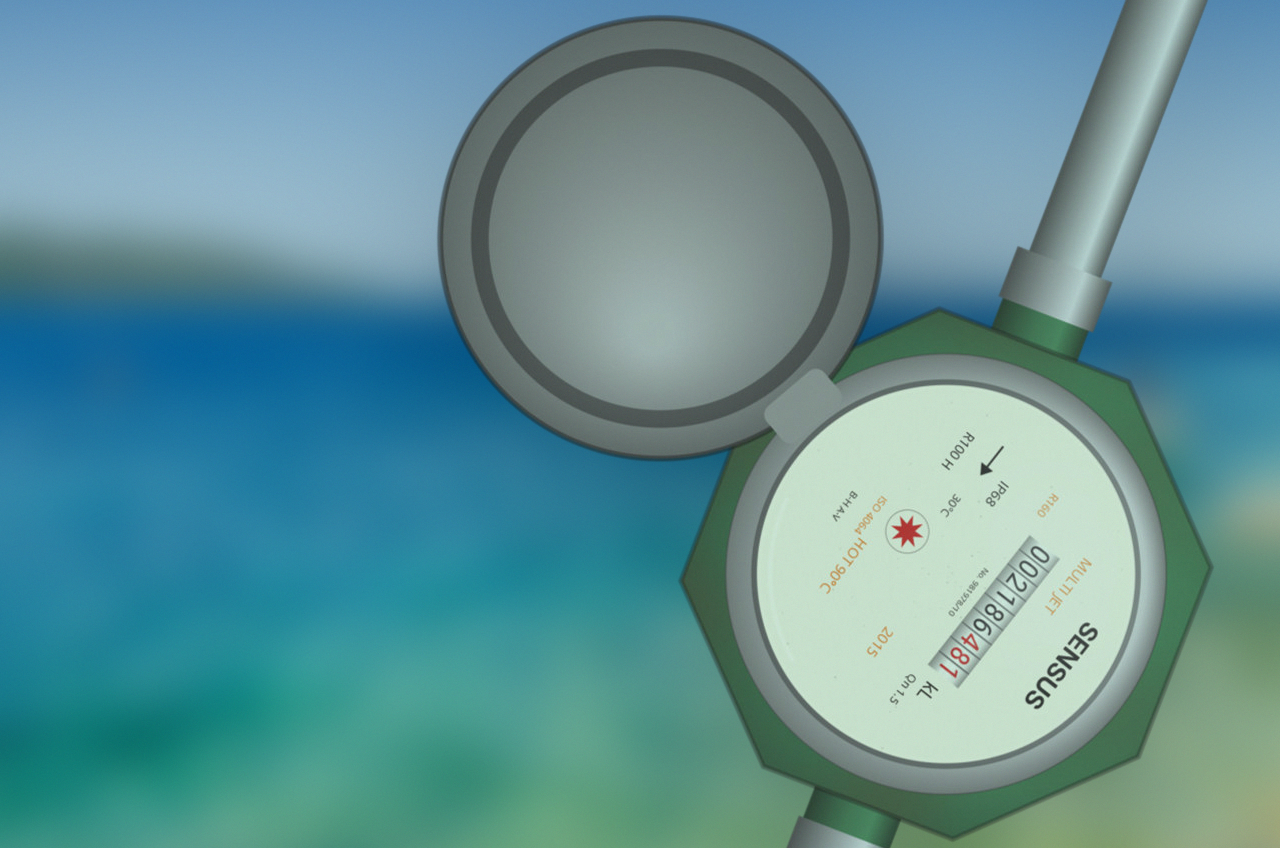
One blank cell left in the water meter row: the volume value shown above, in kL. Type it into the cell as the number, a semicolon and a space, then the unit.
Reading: 2186.481; kL
